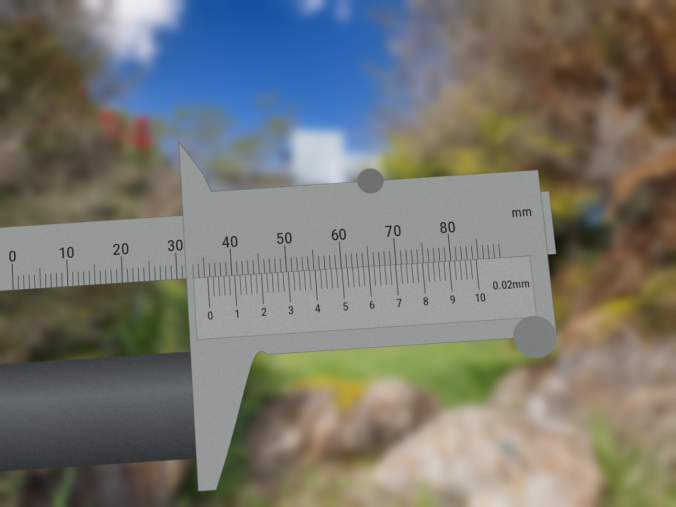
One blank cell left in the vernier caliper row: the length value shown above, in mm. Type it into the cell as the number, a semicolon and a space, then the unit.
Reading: 35.6; mm
